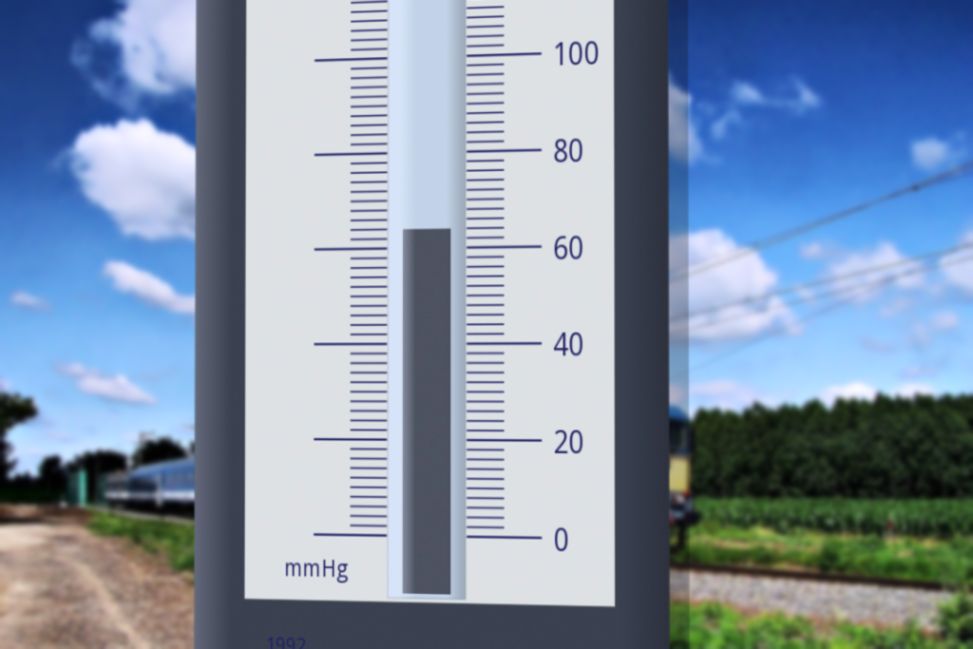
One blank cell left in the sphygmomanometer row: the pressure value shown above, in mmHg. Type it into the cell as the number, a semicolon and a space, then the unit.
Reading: 64; mmHg
